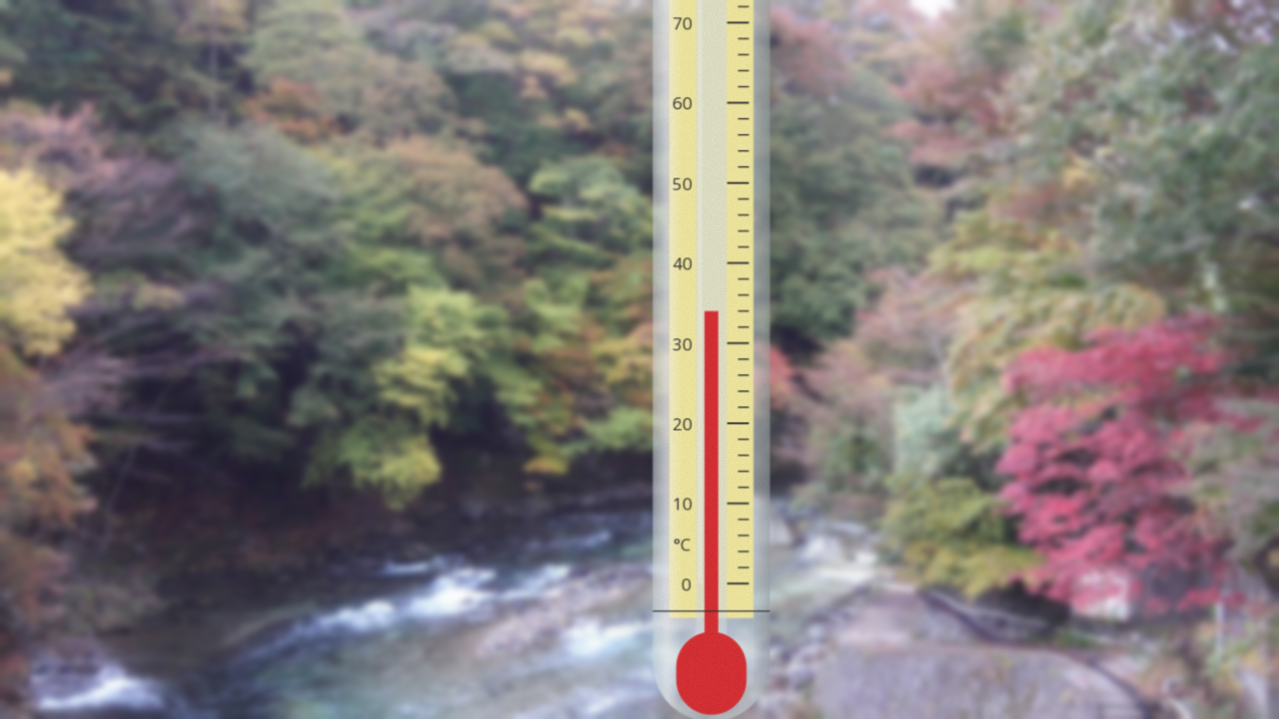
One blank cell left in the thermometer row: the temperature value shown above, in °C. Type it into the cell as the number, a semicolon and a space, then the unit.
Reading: 34; °C
